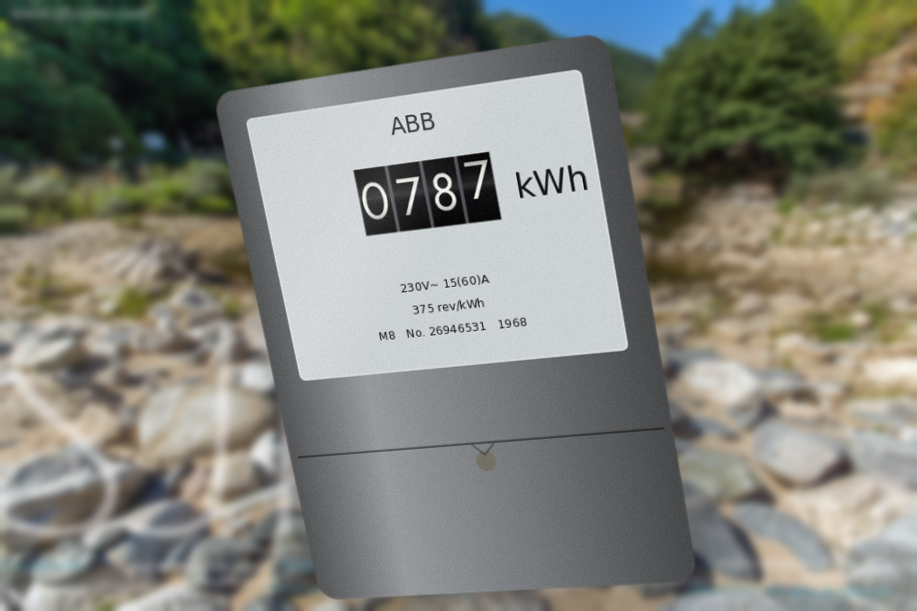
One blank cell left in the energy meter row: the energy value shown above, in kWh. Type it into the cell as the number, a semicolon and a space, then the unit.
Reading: 787; kWh
